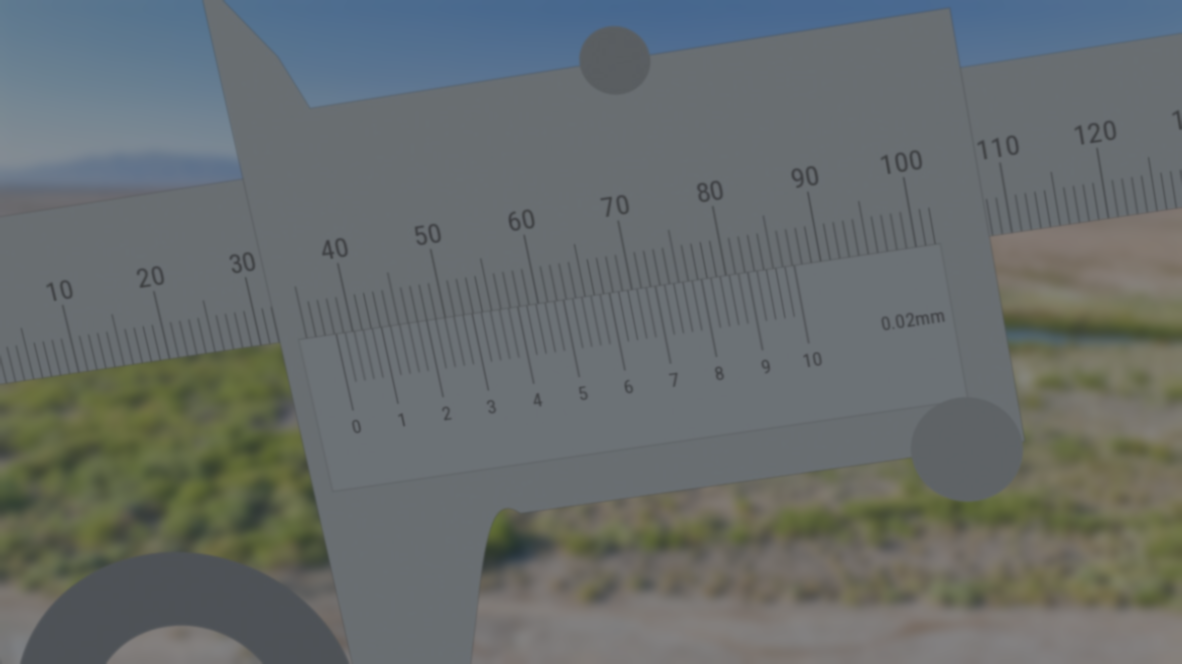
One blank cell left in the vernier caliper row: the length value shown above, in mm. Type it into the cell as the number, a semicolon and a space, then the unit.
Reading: 38.2; mm
